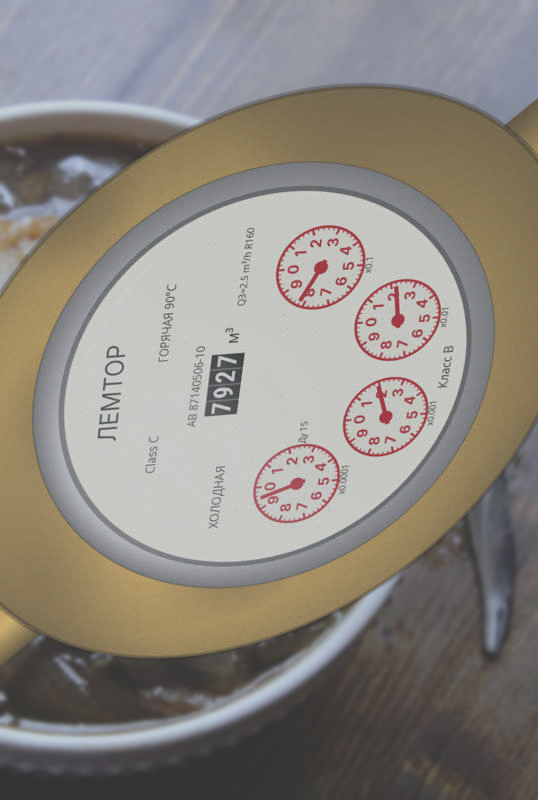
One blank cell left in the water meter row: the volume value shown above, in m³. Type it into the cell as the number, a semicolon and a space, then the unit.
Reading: 7927.8219; m³
